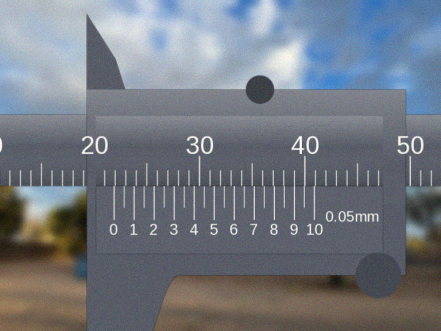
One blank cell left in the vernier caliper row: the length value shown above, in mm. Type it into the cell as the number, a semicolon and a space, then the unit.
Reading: 21.9; mm
